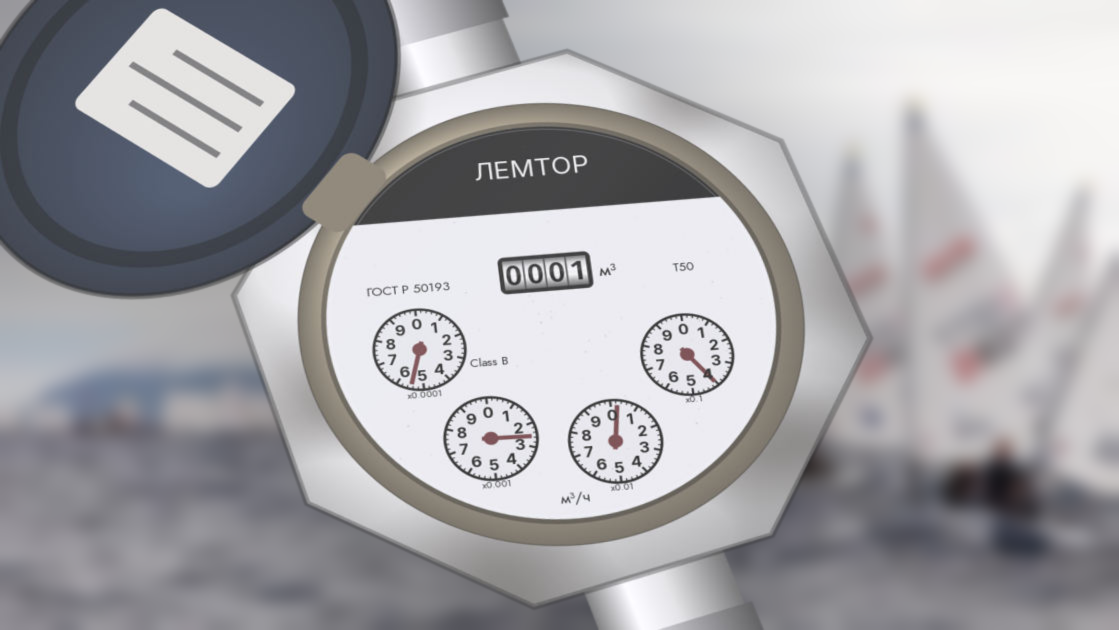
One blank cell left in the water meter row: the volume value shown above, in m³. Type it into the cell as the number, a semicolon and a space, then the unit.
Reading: 1.4025; m³
